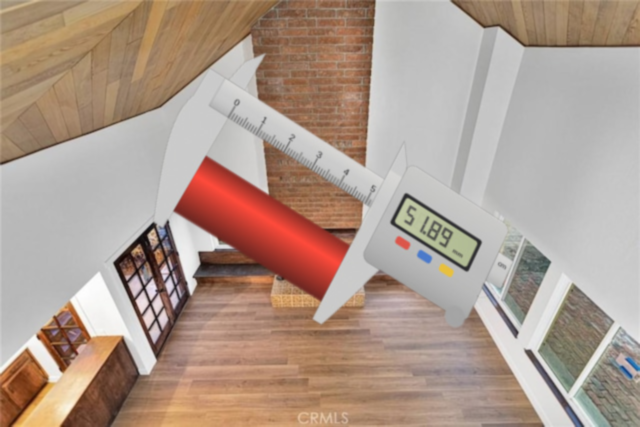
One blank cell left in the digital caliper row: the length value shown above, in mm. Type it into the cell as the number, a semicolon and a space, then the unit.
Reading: 51.89; mm
